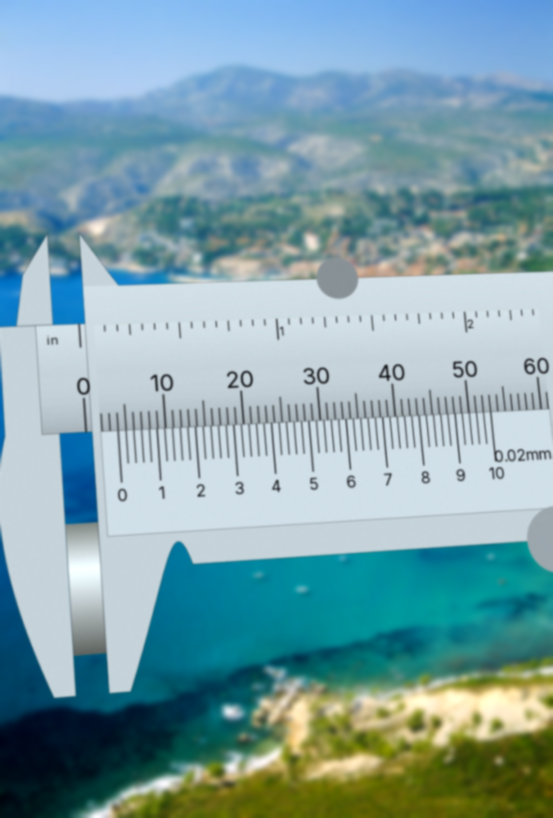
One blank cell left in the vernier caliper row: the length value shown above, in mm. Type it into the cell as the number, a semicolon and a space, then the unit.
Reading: 4.0; mm
